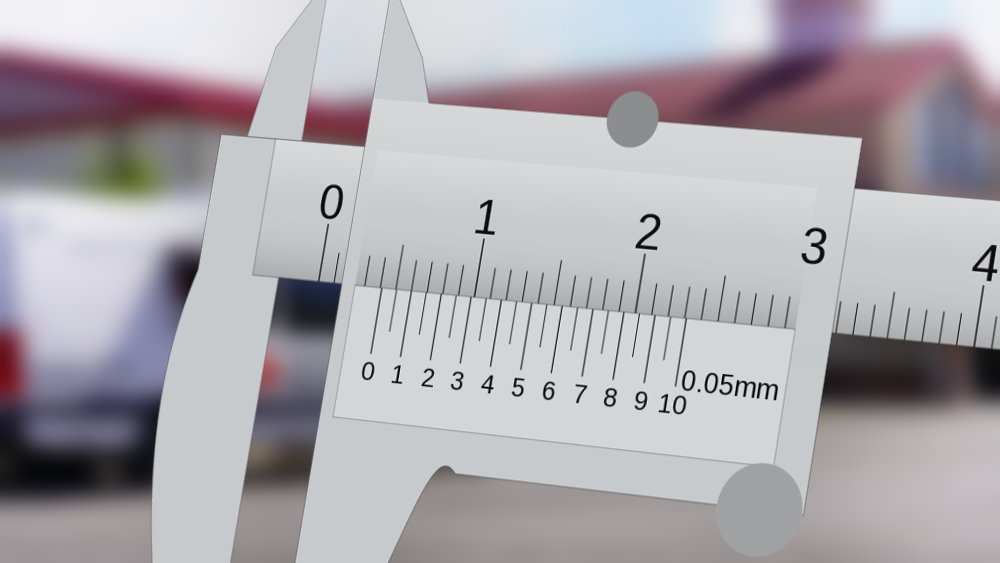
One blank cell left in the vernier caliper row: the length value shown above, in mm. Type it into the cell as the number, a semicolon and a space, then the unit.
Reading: 4.1; mm
